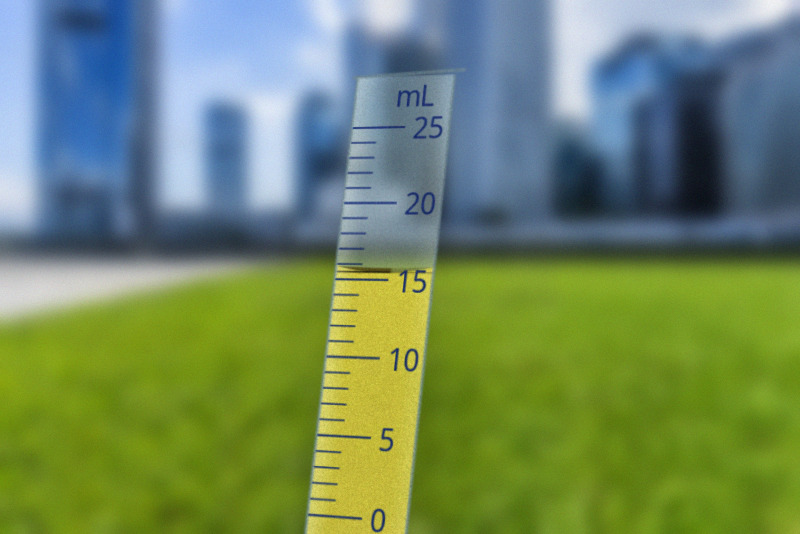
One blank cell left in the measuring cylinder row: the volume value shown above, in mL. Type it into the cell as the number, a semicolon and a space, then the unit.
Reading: 15.5; mL
